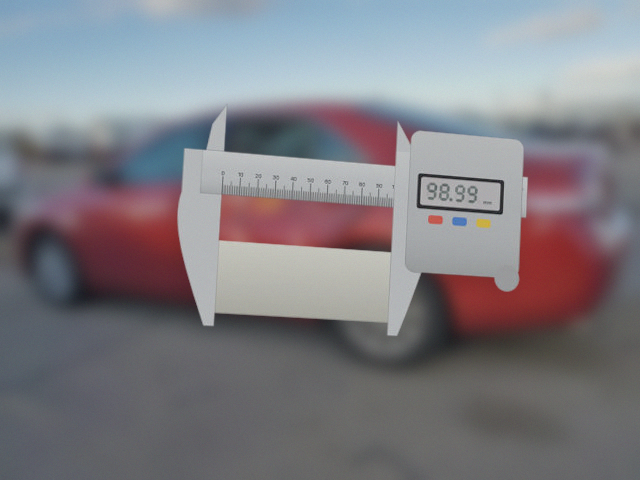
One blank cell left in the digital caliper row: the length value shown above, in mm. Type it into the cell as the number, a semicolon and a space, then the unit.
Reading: 98.99; mm
